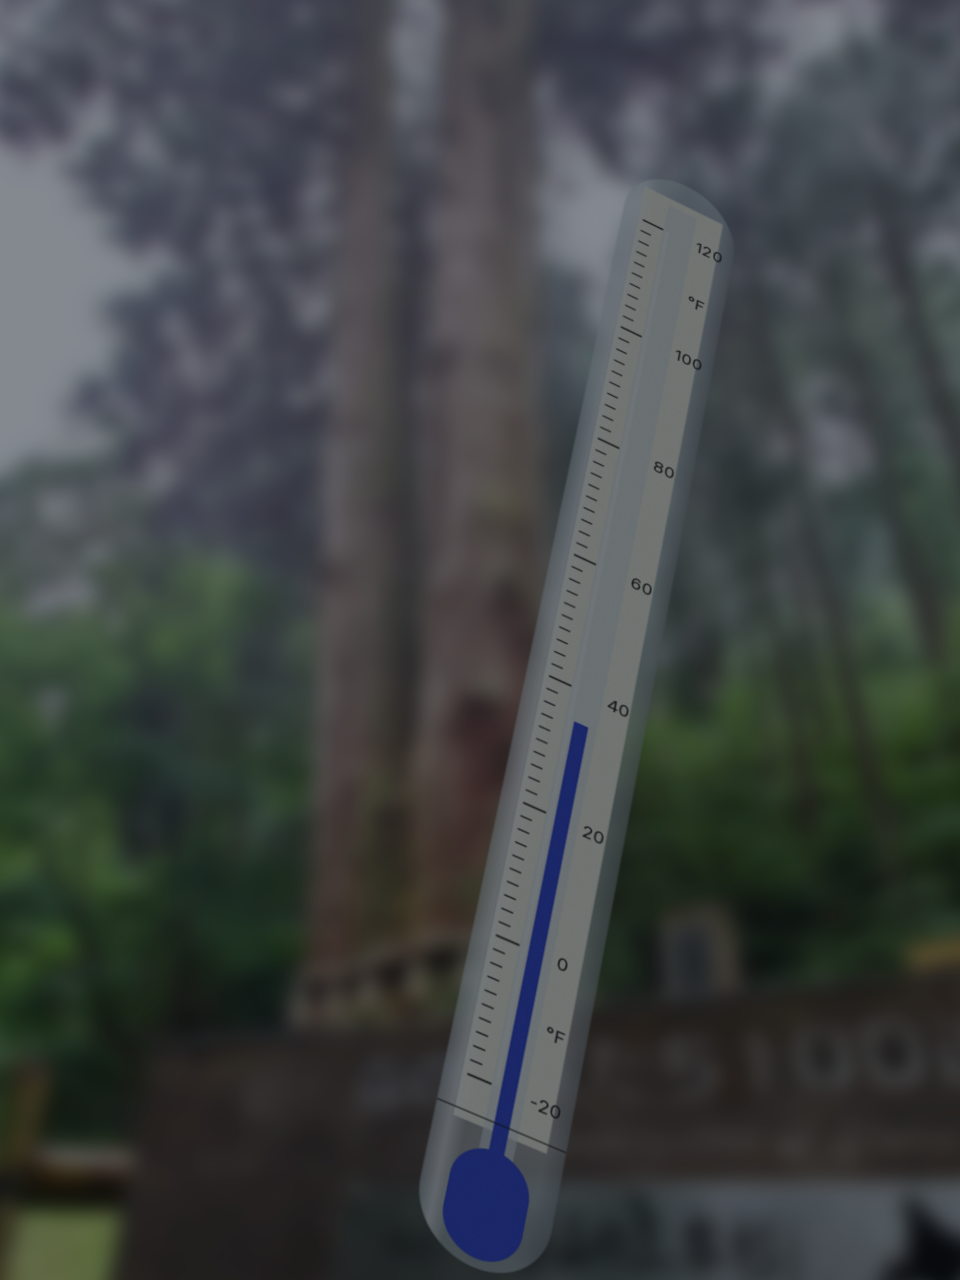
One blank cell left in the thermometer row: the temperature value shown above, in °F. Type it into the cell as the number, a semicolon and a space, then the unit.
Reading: 35; °F
